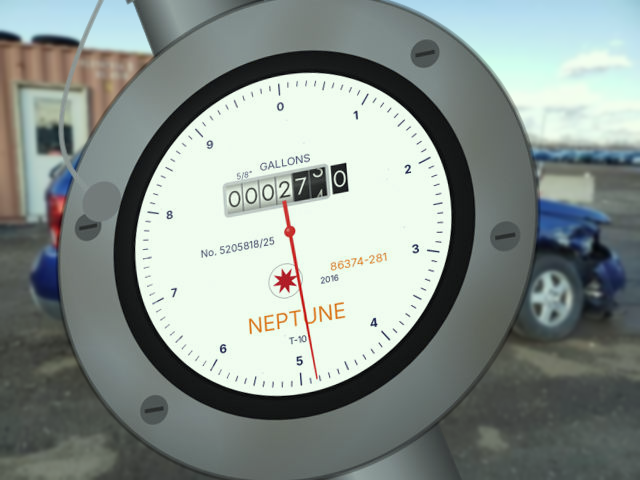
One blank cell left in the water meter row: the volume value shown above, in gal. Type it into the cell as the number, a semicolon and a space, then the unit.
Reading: 2734.8; gal
